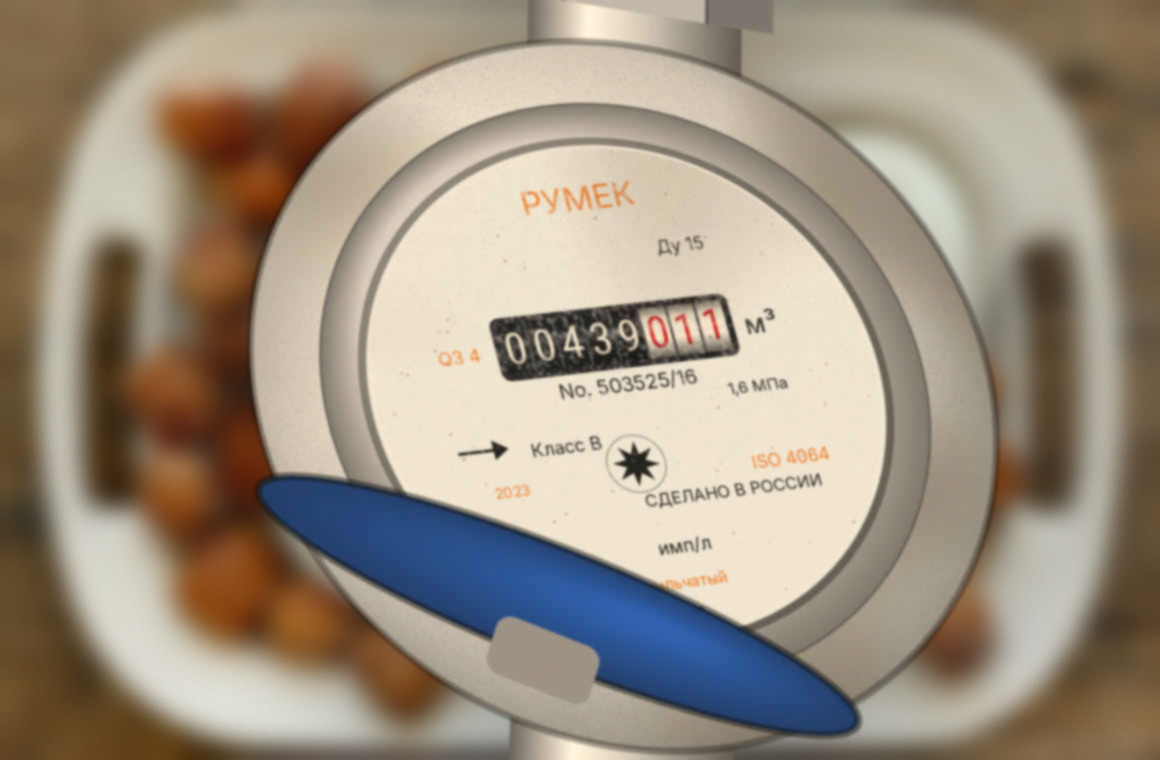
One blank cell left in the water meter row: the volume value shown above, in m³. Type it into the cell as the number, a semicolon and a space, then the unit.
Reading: 439.011; m³
